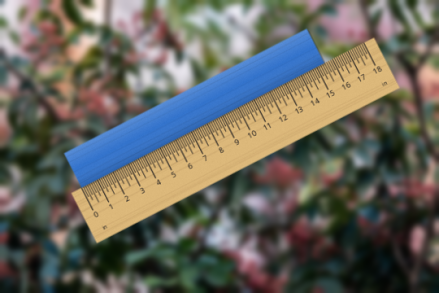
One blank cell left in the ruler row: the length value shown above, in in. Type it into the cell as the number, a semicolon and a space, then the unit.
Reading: 15.5; in
